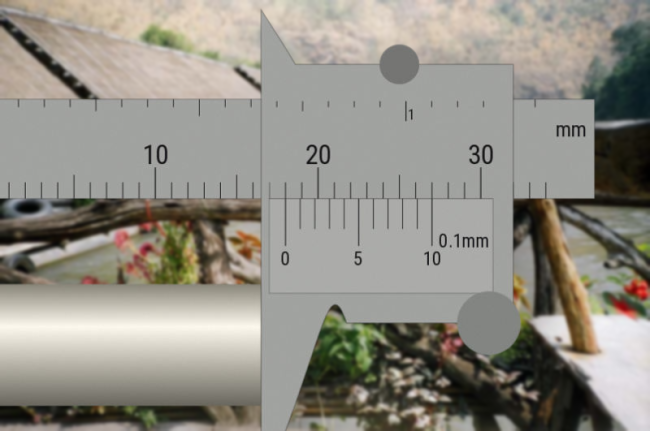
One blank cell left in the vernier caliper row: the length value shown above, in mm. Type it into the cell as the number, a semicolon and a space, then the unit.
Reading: 18.0; mm
